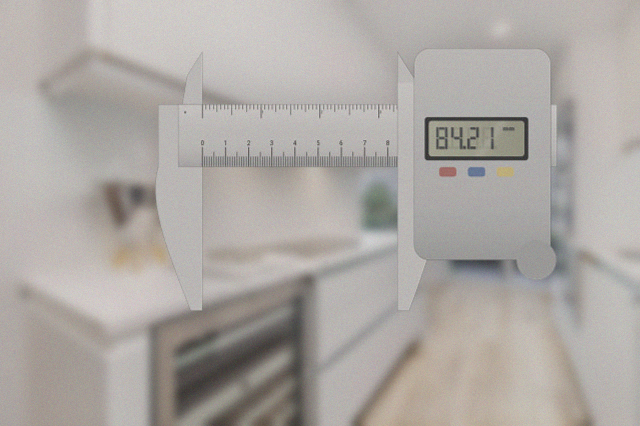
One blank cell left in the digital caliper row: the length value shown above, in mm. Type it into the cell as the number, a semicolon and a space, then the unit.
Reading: 84.21; mm
